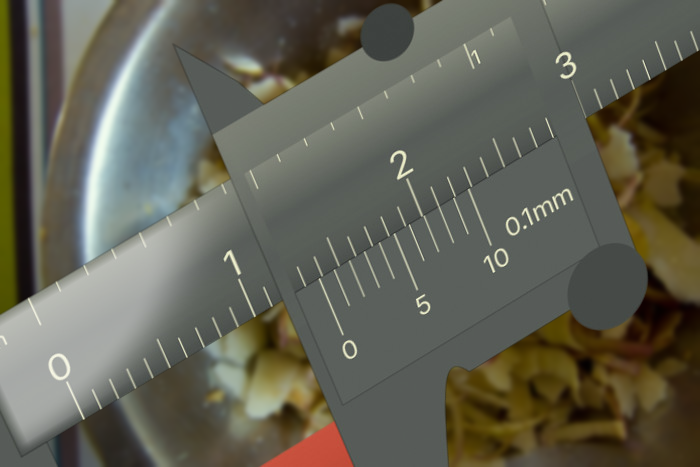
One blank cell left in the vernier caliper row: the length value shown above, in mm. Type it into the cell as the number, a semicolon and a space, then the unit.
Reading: 13.8; mm
